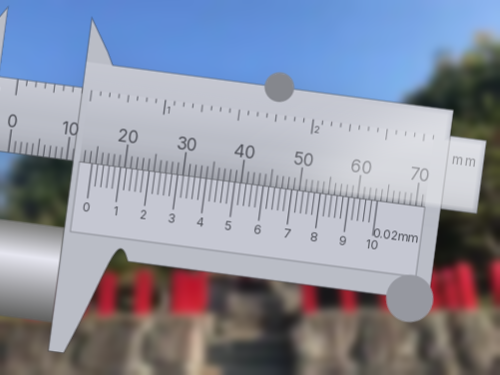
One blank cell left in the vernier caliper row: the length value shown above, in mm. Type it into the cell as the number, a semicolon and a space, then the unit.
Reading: 14.4; mm
